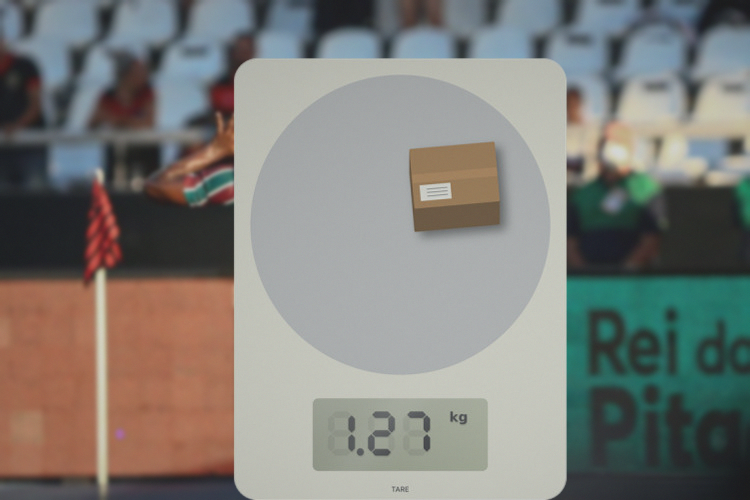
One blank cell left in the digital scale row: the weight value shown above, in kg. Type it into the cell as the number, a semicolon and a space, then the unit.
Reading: 1.27; kg
